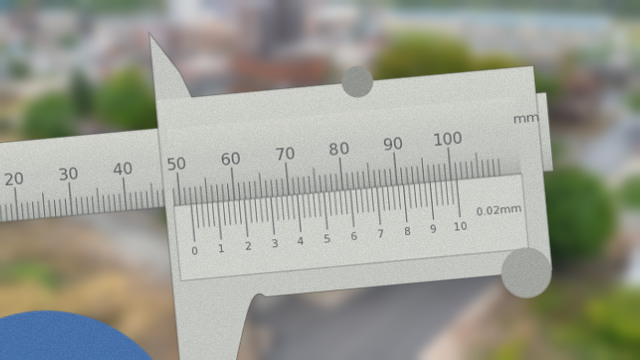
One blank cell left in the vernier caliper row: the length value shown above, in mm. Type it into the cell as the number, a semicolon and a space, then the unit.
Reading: 52.0; mm
